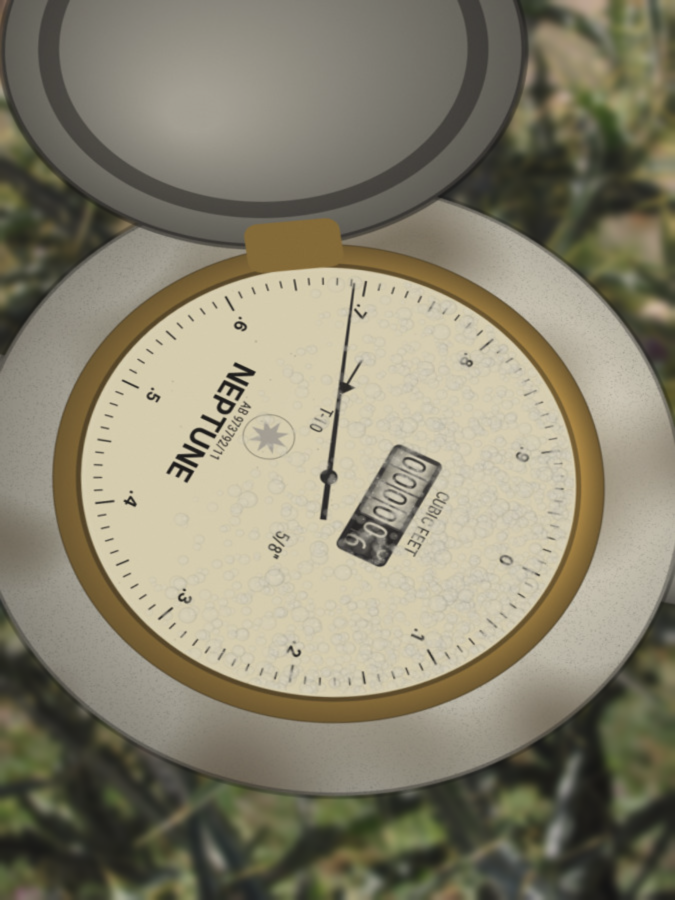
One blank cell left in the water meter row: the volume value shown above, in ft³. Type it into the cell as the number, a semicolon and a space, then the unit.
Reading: 5.69; ft³
